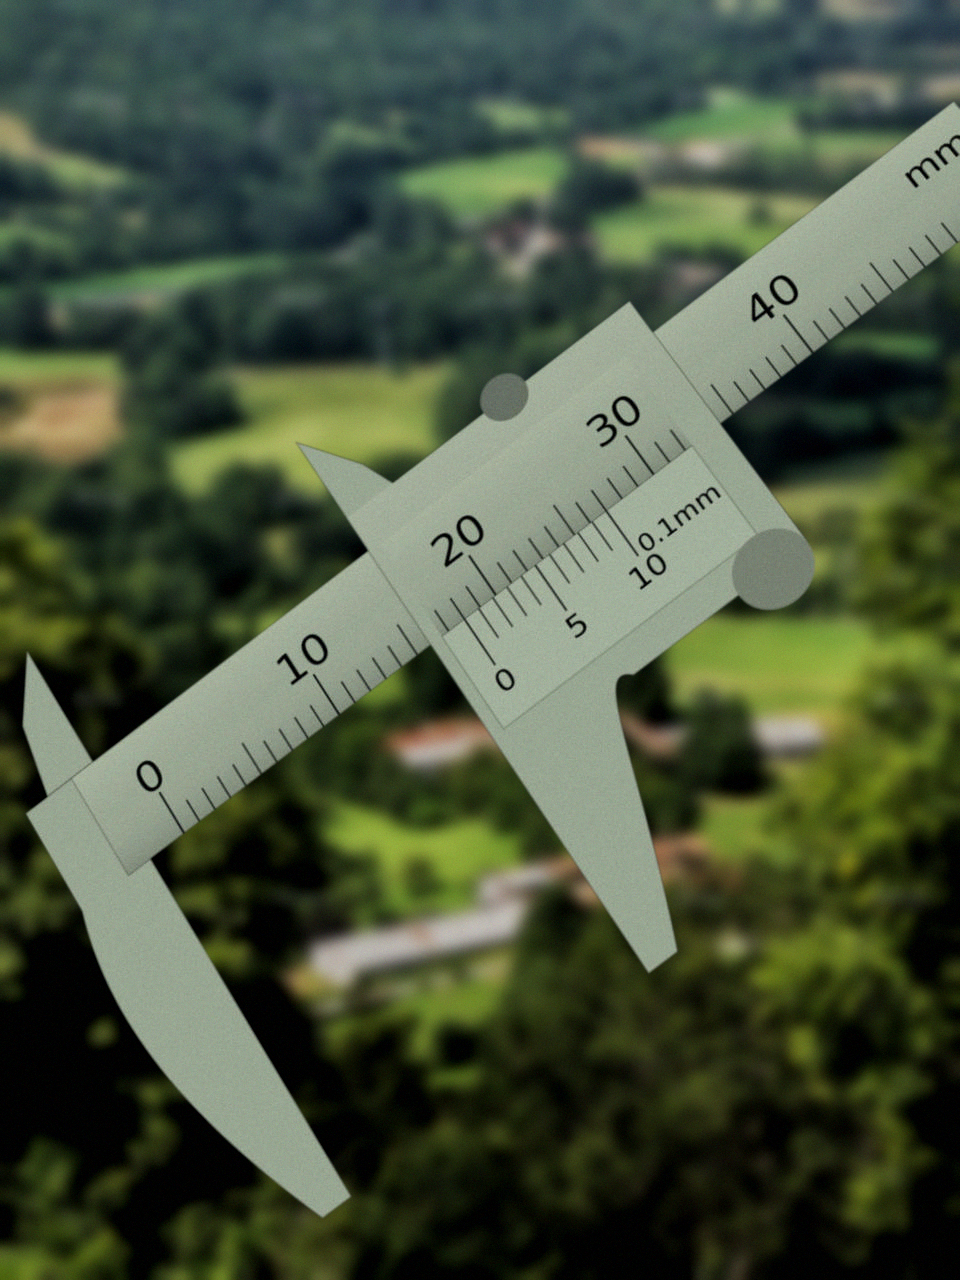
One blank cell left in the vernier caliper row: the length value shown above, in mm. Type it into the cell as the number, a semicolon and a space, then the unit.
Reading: 18.0; mm
